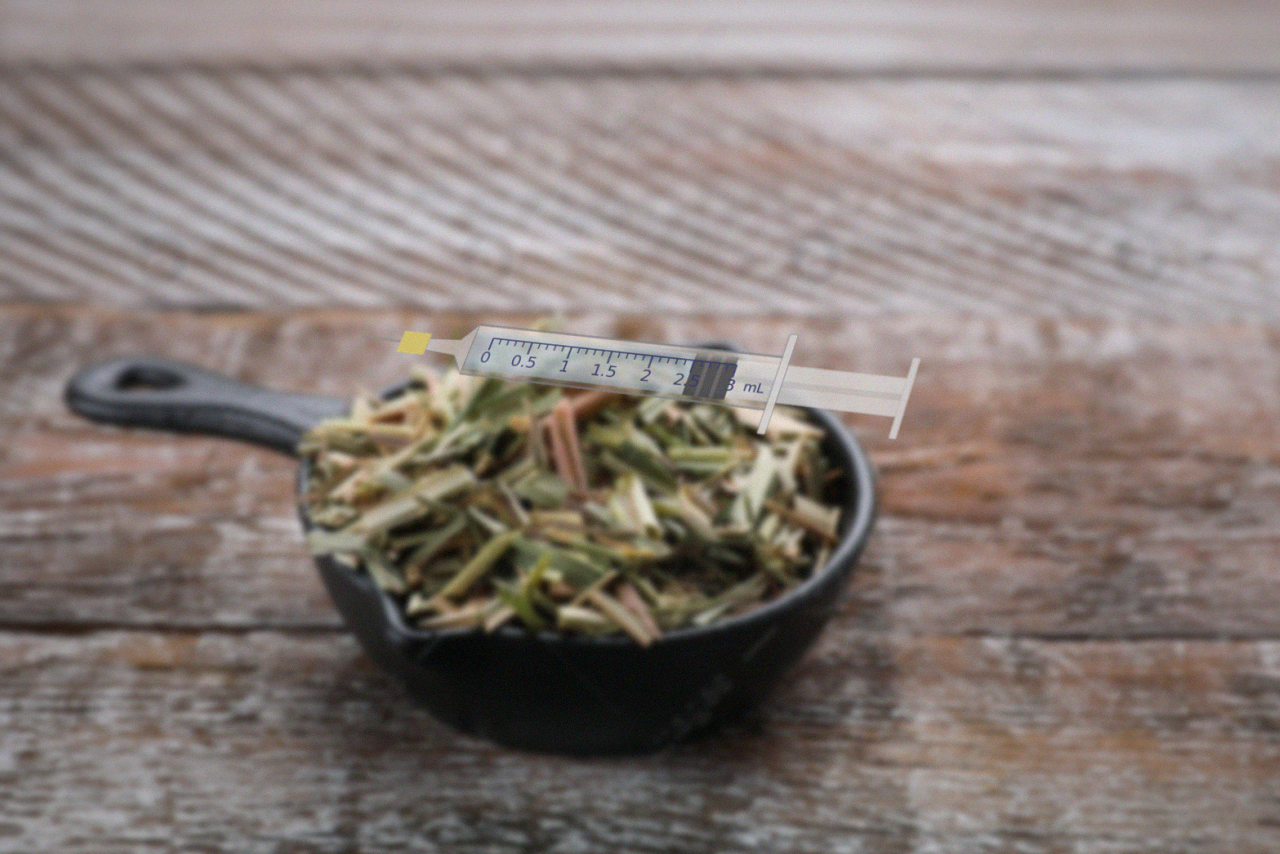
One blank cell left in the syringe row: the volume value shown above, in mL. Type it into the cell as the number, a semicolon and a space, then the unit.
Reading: 2.5; mL
